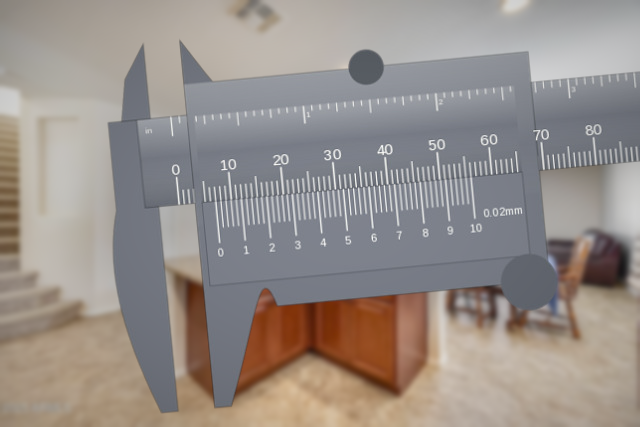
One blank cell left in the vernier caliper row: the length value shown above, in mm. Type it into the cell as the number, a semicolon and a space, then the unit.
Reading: 7.0; mm
